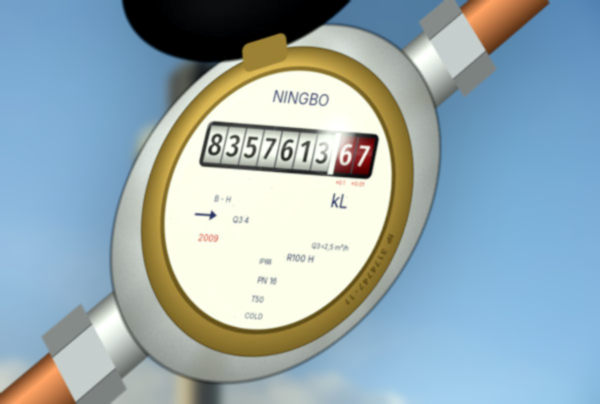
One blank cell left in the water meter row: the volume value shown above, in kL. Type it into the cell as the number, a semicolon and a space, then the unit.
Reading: 8357613.67; kL
